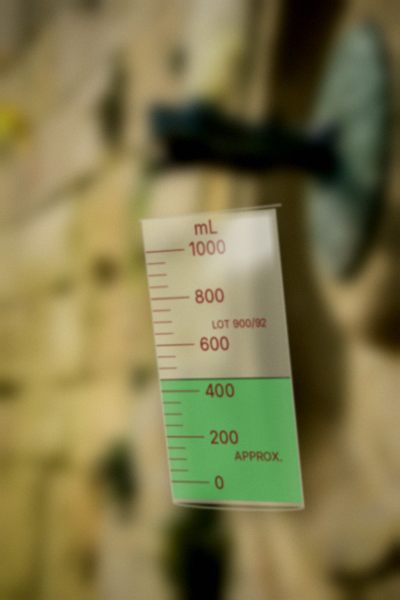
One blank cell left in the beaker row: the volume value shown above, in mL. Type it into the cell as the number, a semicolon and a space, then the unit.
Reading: 450; mL
